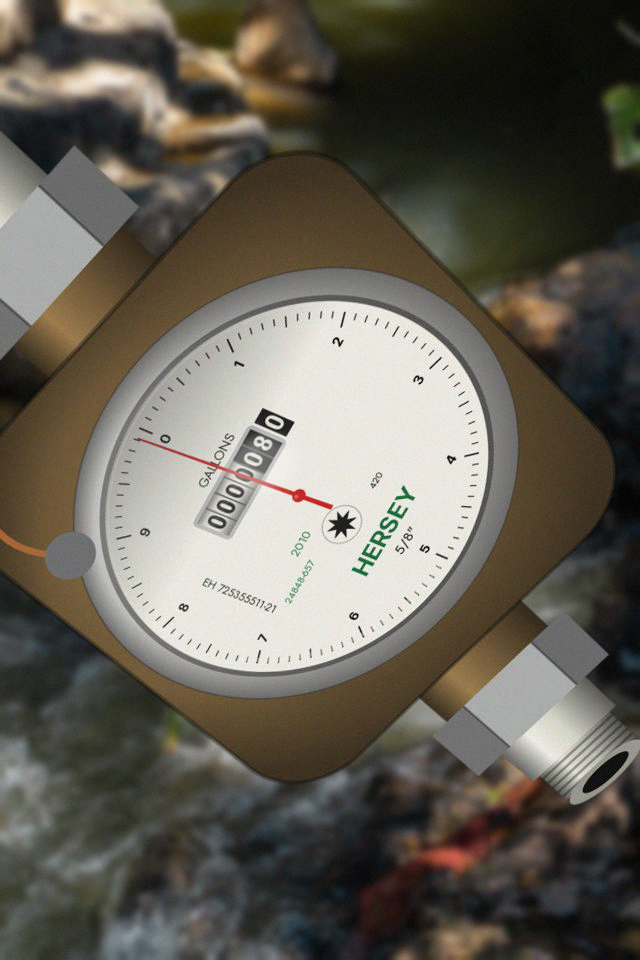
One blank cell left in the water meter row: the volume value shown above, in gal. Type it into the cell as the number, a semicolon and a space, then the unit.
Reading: 79.9; gal
